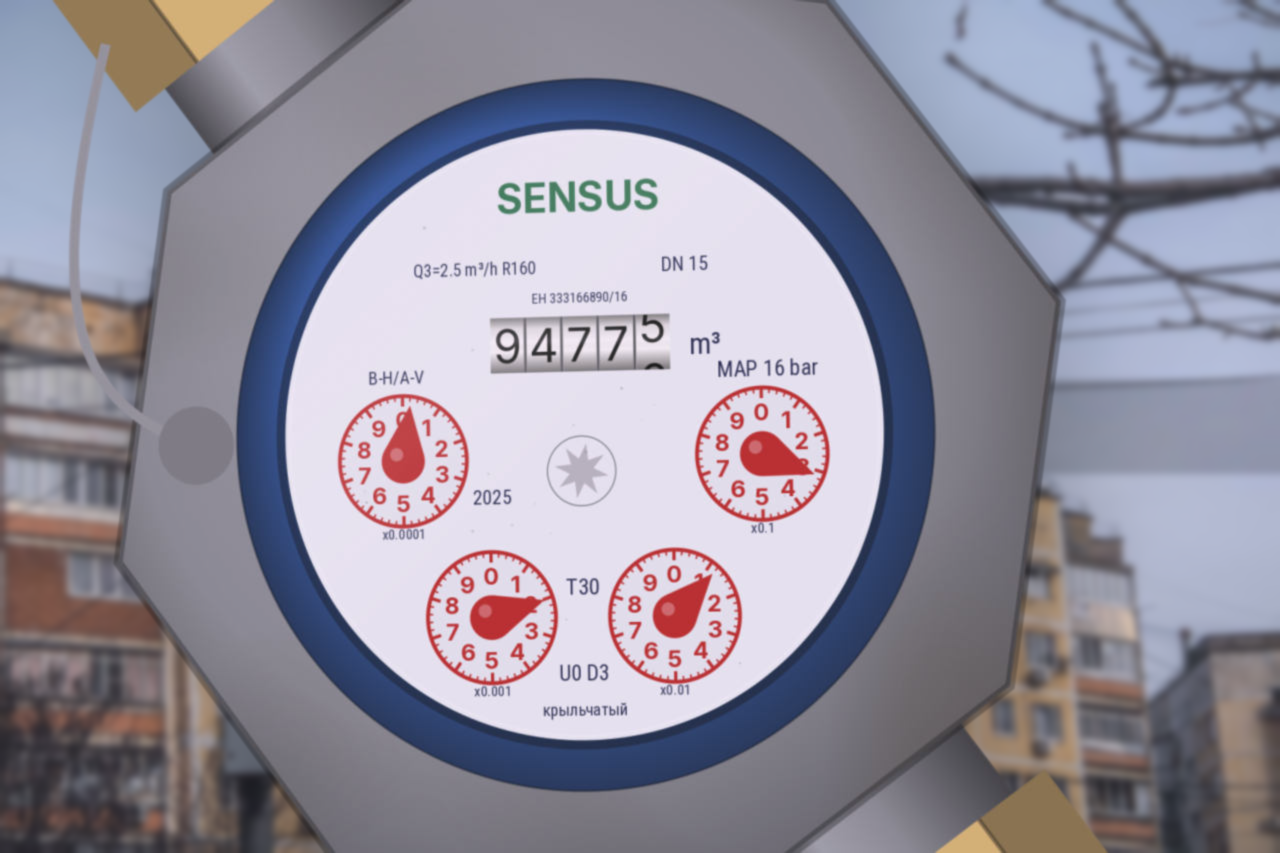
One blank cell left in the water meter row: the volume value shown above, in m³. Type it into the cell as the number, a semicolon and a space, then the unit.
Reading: 94775.3120; m³
